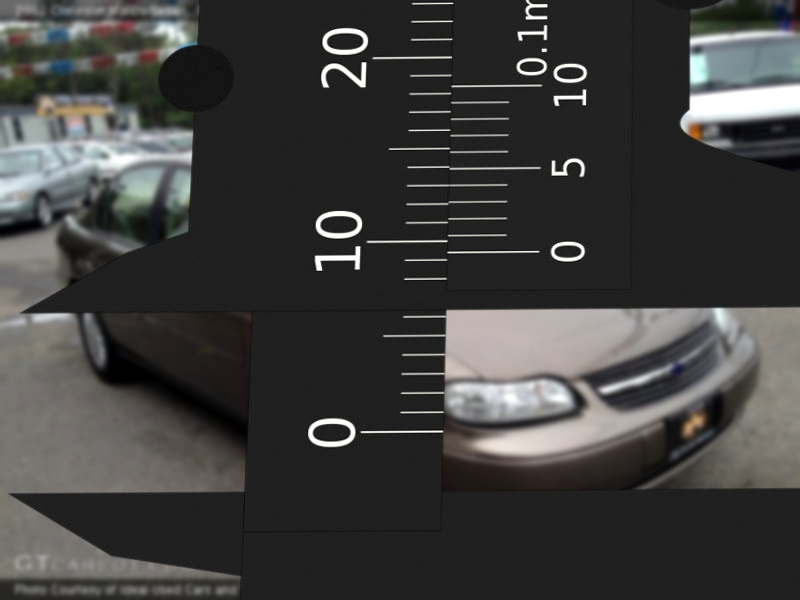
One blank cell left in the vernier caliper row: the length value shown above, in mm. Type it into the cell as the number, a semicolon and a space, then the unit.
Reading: 9.4; mm
